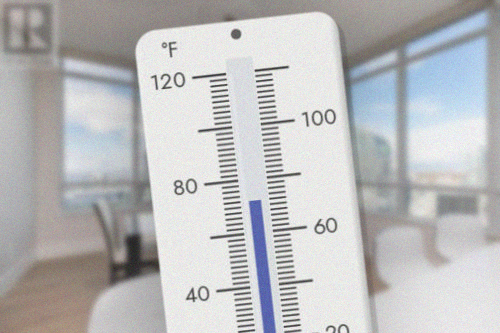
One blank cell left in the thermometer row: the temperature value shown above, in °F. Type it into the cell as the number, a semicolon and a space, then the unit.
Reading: 72; °F
